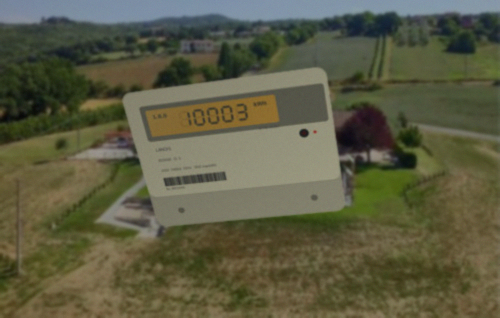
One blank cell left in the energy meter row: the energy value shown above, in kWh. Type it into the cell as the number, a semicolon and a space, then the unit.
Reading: 10003; kWh
